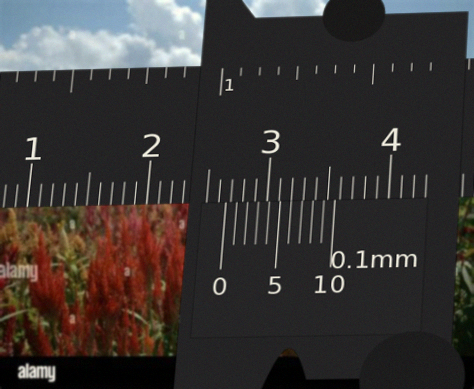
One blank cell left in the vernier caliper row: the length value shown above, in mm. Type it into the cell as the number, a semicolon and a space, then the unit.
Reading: 26.6; mm
